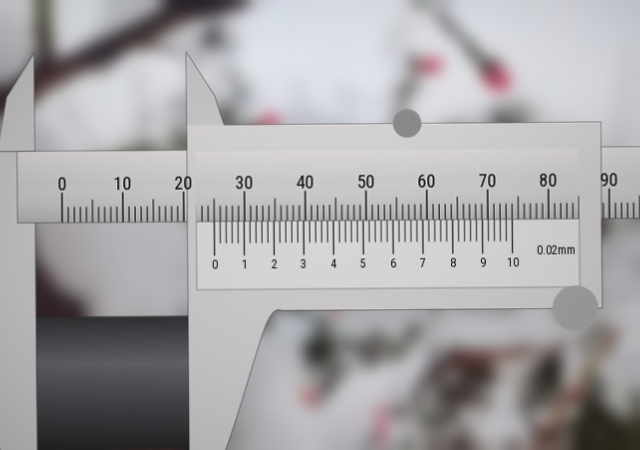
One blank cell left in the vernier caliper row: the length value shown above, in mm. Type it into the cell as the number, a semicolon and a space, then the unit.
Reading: 25.0; mm
